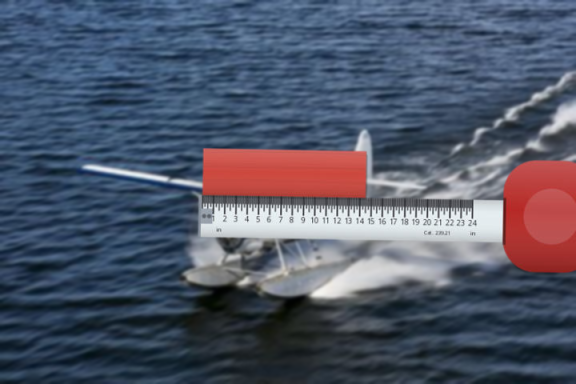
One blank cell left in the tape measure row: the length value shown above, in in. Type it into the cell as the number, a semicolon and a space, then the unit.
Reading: 14.5; in
